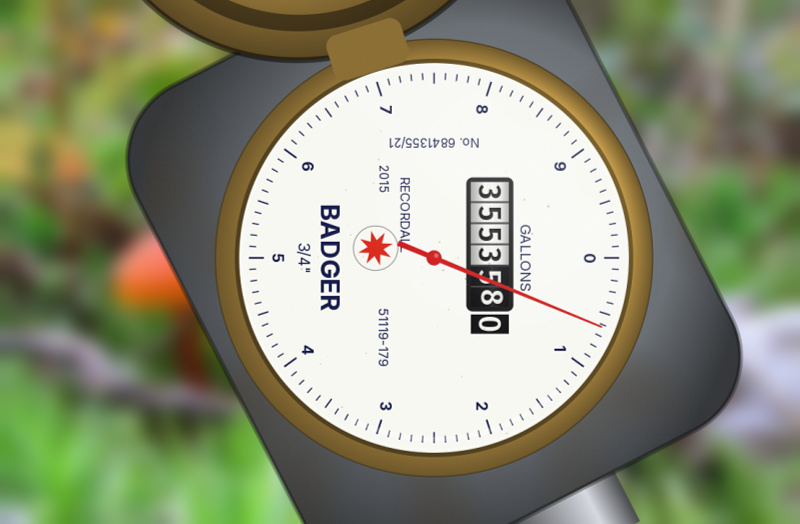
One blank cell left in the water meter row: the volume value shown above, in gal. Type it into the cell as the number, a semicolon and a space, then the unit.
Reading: 3553580.6; gal
